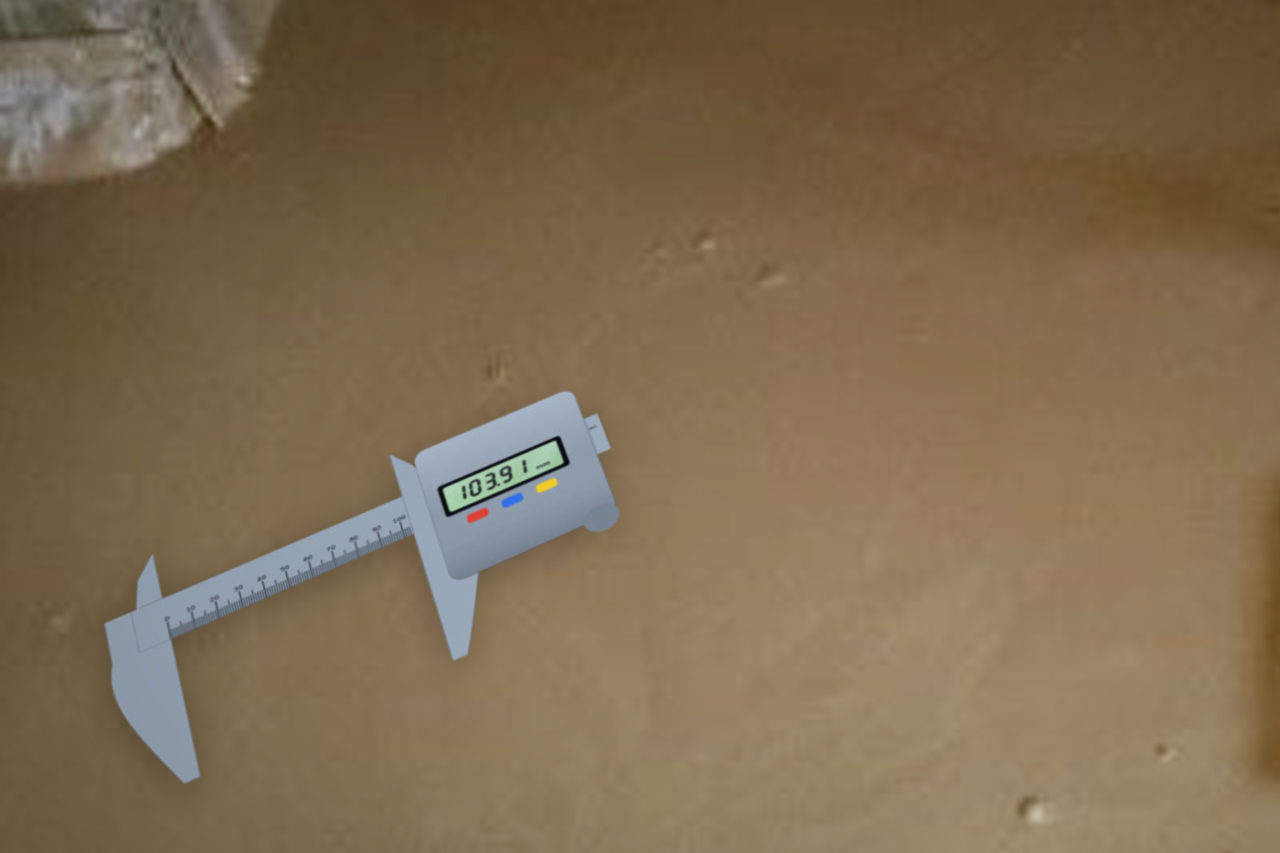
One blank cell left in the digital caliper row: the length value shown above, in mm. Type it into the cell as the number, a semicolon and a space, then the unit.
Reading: 103.91; mm
